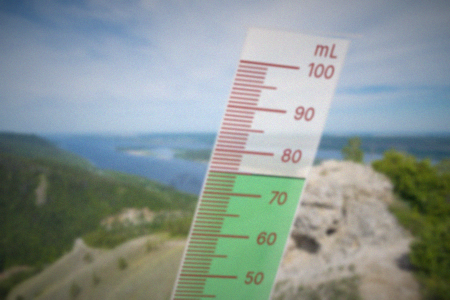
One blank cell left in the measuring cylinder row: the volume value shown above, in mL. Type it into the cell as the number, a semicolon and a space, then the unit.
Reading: 75; mL
